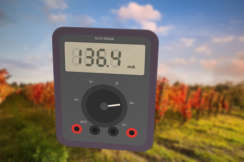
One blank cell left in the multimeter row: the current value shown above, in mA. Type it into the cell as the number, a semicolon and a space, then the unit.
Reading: 136.4; mA
